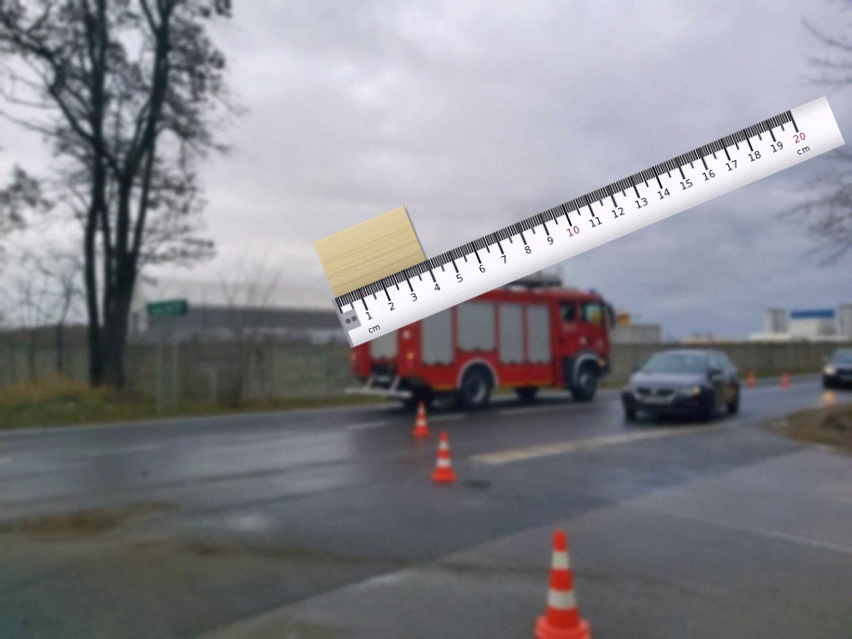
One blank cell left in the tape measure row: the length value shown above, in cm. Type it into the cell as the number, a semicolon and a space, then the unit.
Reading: 4; cm
